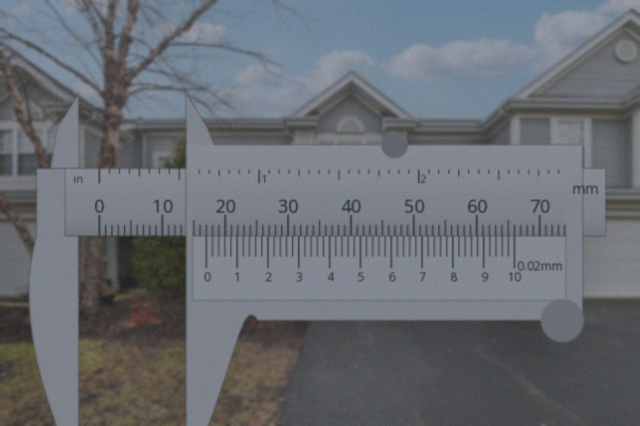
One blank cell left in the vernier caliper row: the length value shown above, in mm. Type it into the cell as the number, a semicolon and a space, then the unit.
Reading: 17.0; mm
